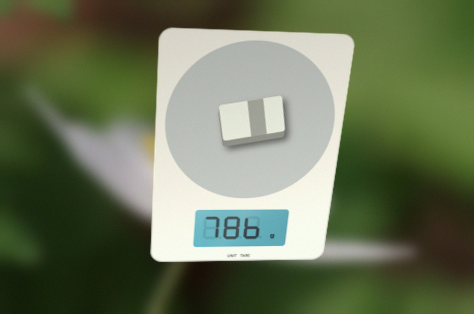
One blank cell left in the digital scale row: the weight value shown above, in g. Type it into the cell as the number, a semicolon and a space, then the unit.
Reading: 786; g
